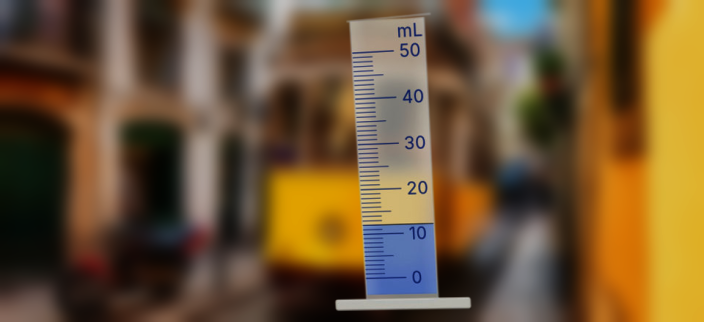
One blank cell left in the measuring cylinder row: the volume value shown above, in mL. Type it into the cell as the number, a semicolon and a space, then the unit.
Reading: 12; mL
